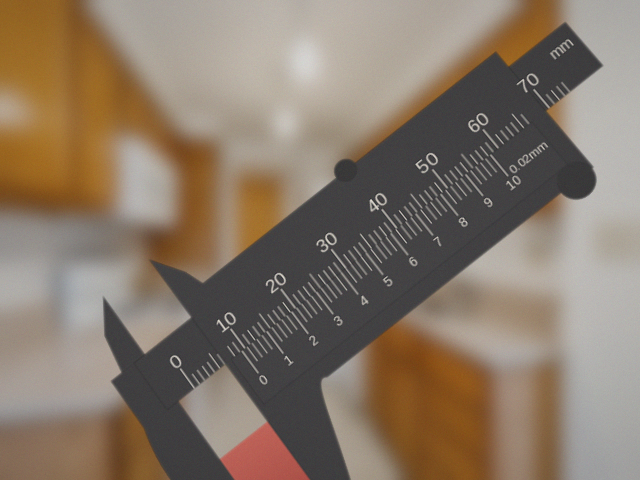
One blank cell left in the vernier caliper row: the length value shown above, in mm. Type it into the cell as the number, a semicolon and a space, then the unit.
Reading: 9.4; mm
